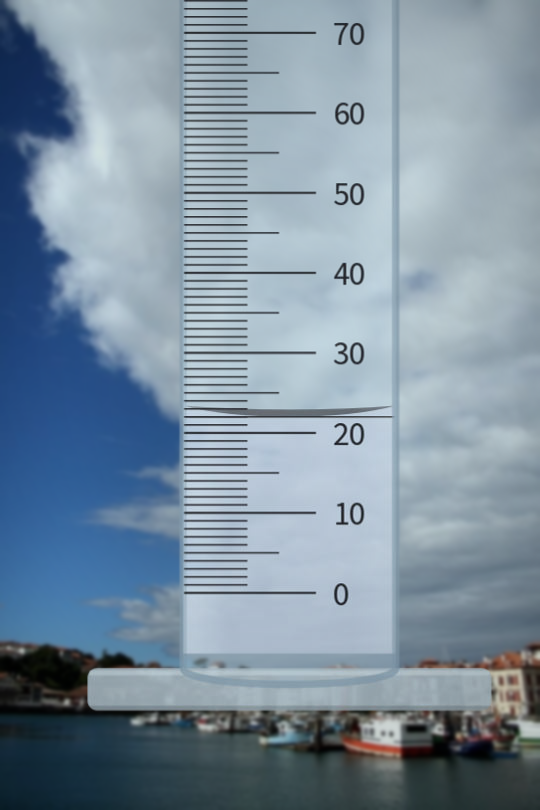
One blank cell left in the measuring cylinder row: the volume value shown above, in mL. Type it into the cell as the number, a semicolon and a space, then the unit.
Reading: 22; mL
